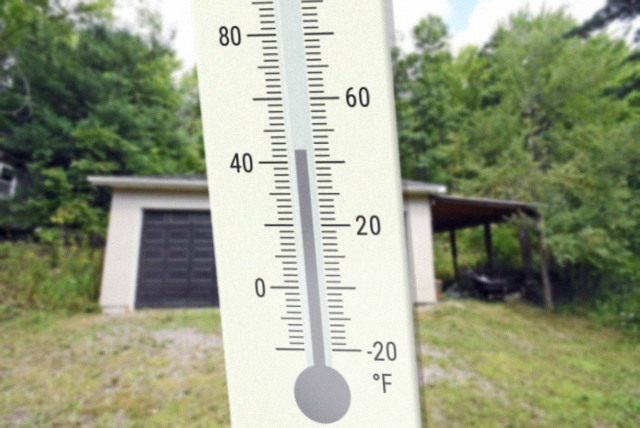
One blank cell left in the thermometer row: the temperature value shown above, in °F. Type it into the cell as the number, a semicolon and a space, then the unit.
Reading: 44; °F
